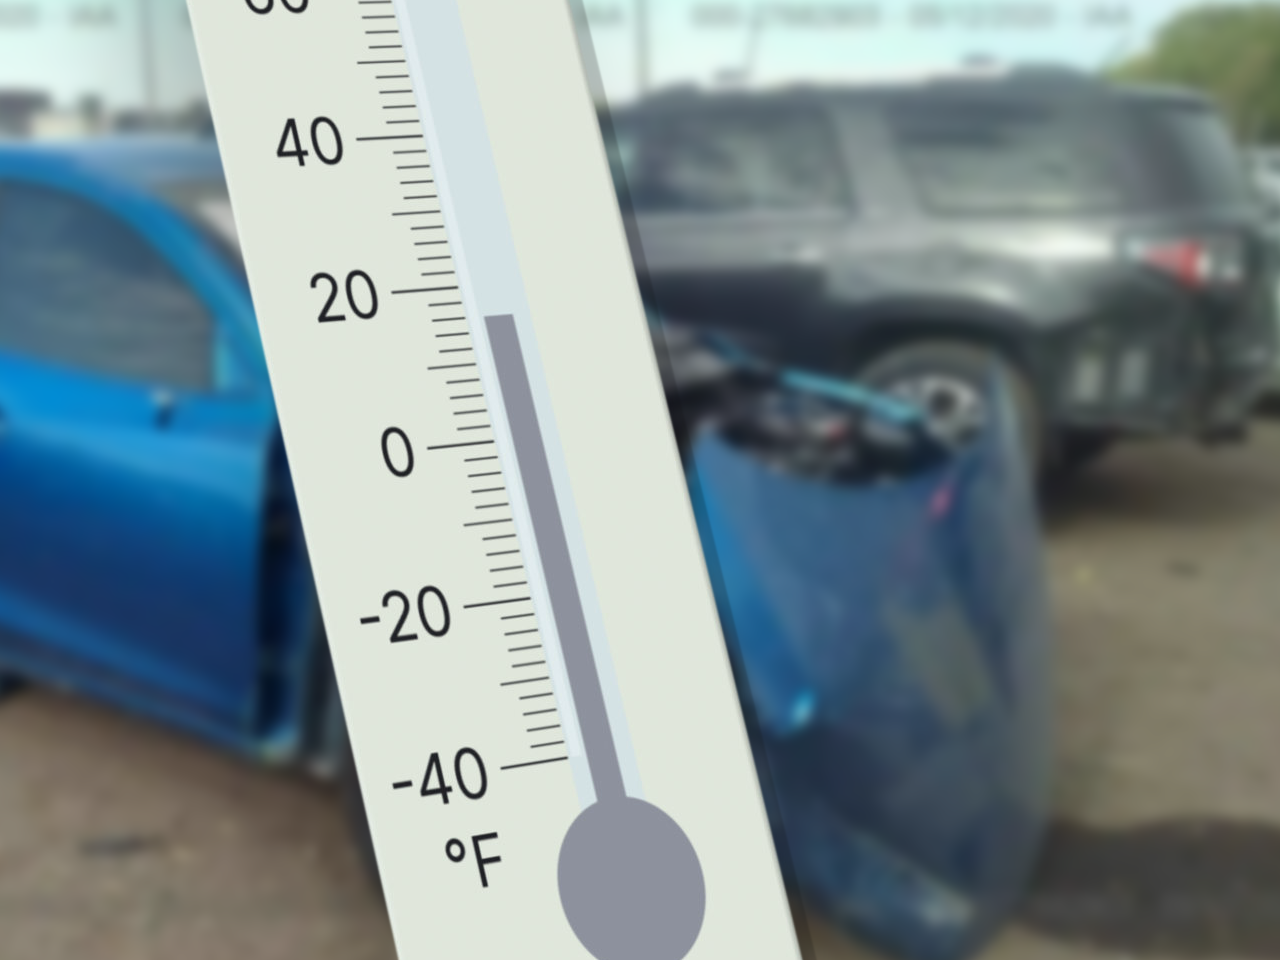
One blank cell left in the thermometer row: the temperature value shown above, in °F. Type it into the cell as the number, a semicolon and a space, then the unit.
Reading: 16; °F
